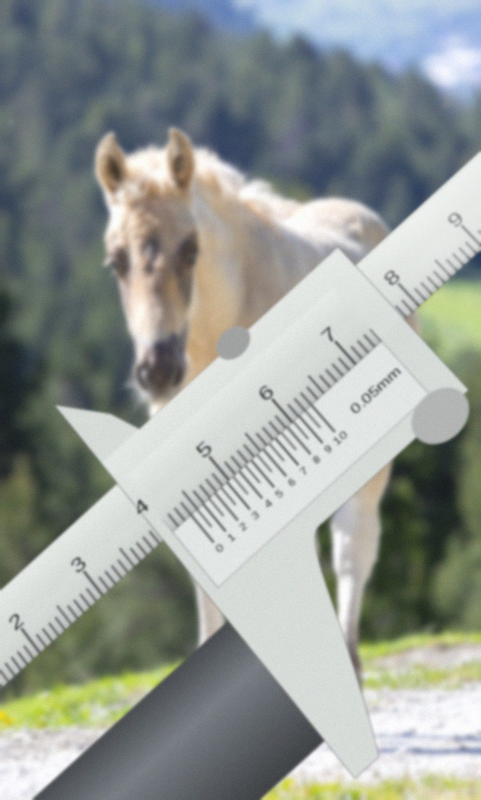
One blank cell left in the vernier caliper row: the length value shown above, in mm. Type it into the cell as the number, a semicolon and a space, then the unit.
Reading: 44.0; mm
